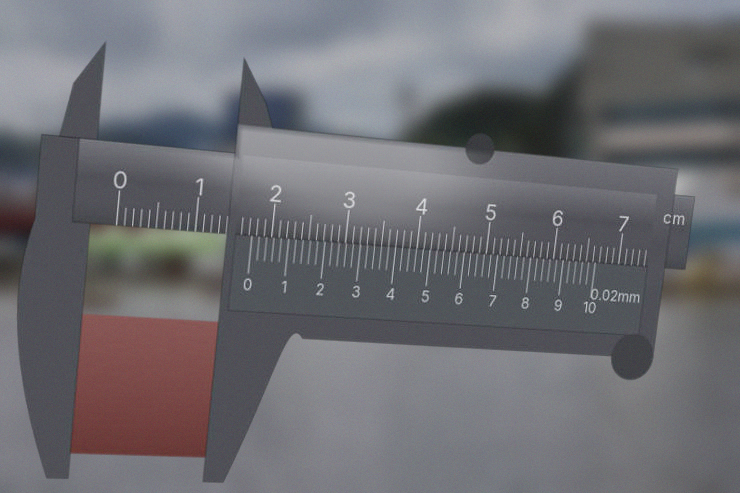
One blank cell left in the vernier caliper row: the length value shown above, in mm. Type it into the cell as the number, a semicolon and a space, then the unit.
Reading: 17.4; mm
